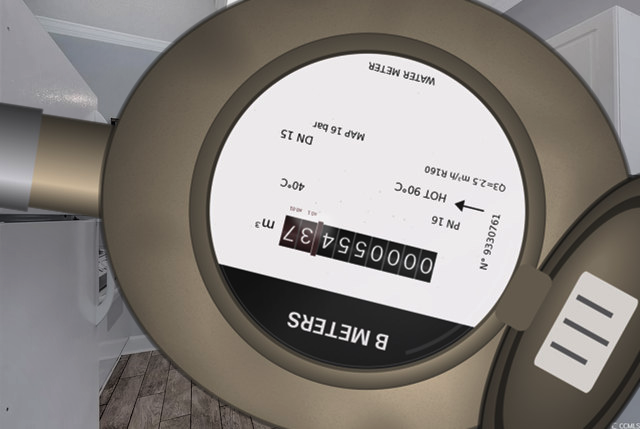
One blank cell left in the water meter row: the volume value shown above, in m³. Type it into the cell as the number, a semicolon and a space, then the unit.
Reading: 554.37; m³
